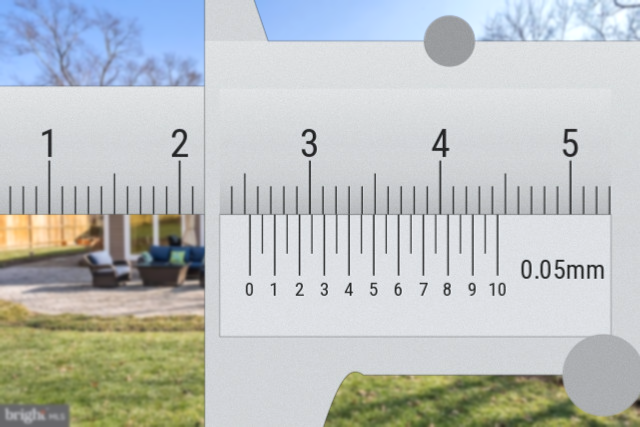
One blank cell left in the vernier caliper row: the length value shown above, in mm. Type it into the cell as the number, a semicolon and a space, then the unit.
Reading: 25.4; mm
